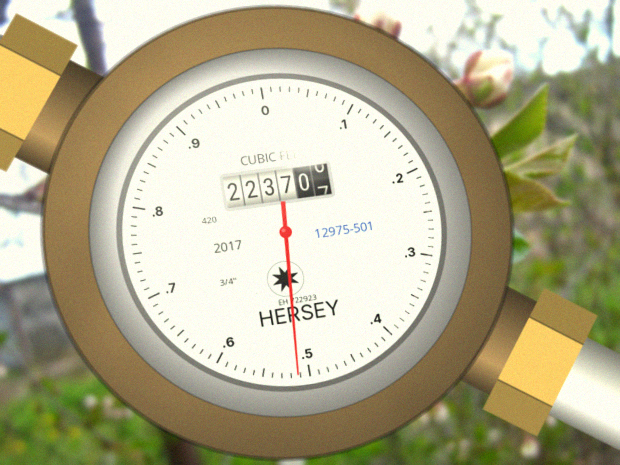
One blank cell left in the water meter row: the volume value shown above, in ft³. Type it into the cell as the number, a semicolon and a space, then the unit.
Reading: 223706.51; ft³
